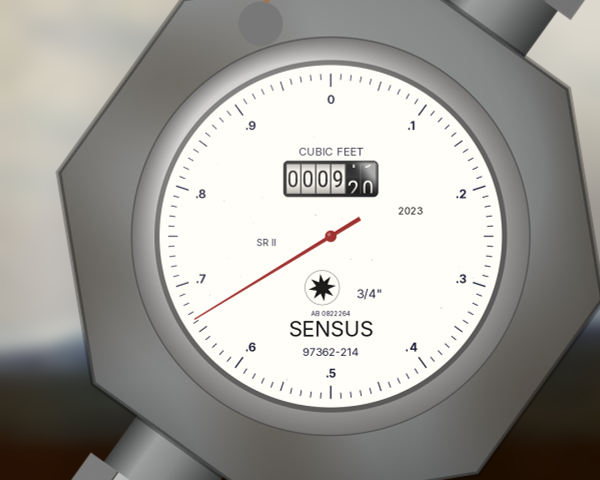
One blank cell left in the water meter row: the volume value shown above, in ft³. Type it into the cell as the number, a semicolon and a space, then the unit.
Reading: 919.66; ft³
